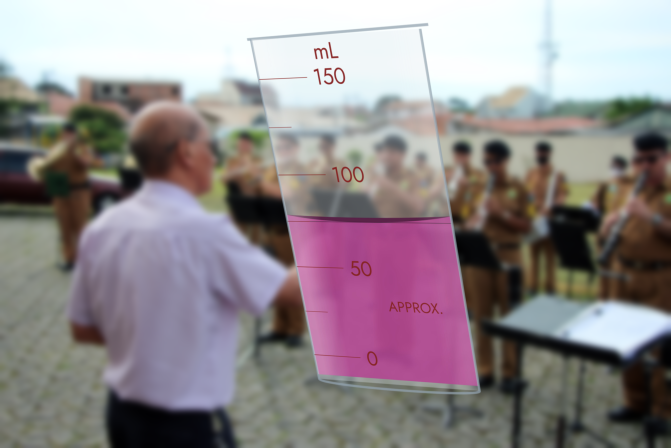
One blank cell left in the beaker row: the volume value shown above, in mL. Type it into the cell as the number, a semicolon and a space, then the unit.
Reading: 75; mL
